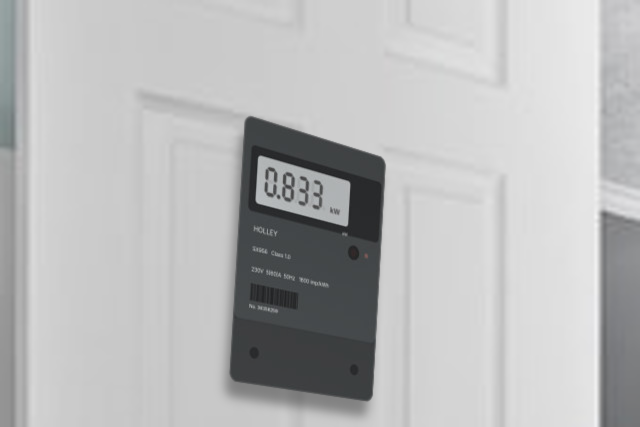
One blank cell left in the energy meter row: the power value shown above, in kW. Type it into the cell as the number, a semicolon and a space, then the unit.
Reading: 0.833; kW
